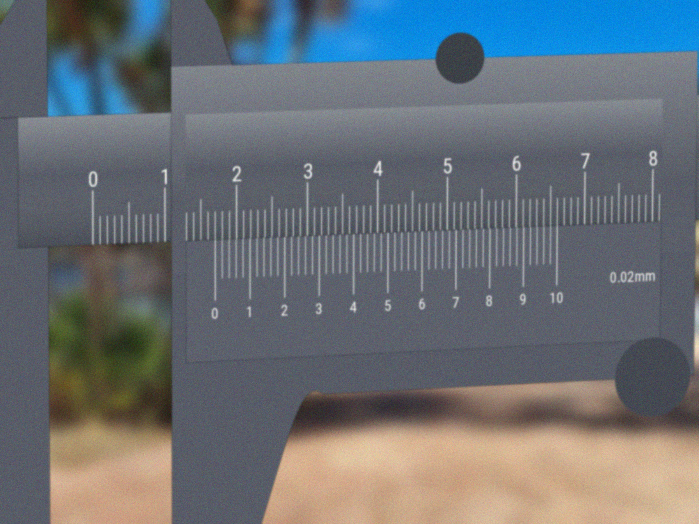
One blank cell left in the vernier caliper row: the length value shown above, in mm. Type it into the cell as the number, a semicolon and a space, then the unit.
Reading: 17.0; mm
